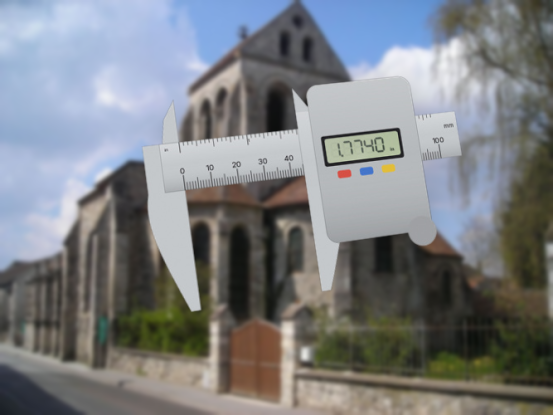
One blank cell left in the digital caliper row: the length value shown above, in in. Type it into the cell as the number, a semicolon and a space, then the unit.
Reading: 1.7740; in
